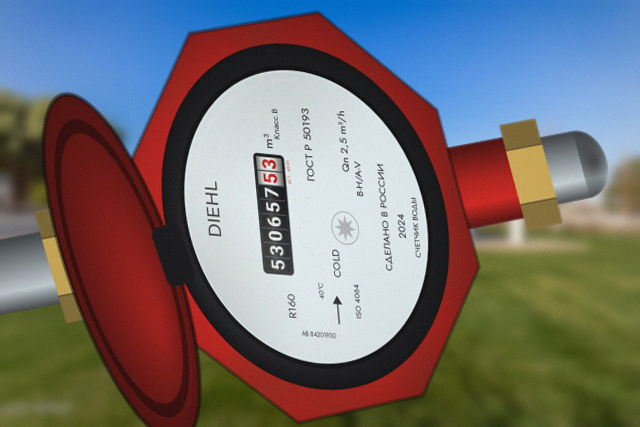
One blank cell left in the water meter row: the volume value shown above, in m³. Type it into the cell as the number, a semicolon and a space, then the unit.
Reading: 530657.53; m³
